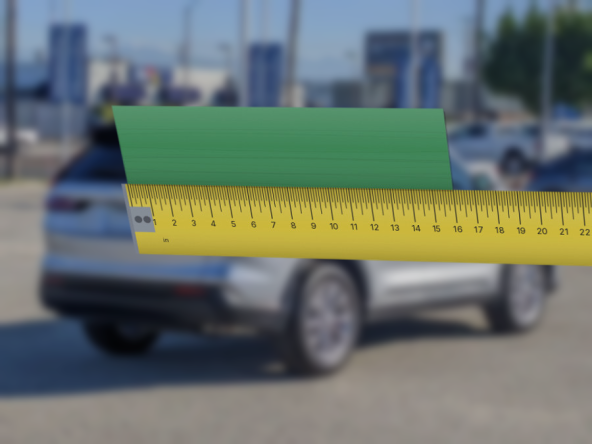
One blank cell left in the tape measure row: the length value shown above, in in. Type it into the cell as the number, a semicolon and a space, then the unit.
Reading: 16; in
